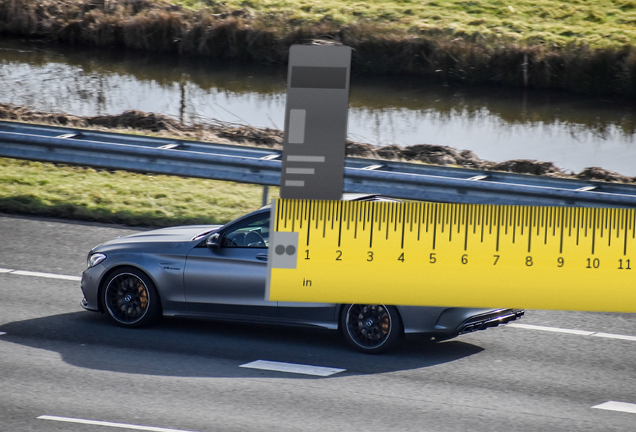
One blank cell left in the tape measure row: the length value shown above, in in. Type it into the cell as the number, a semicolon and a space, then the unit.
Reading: 2; in
